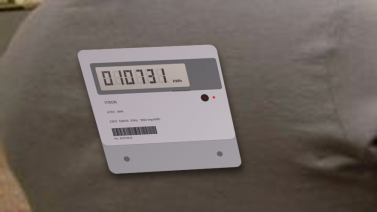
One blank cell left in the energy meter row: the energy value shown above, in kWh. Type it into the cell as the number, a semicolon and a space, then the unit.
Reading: 10731; kWh
